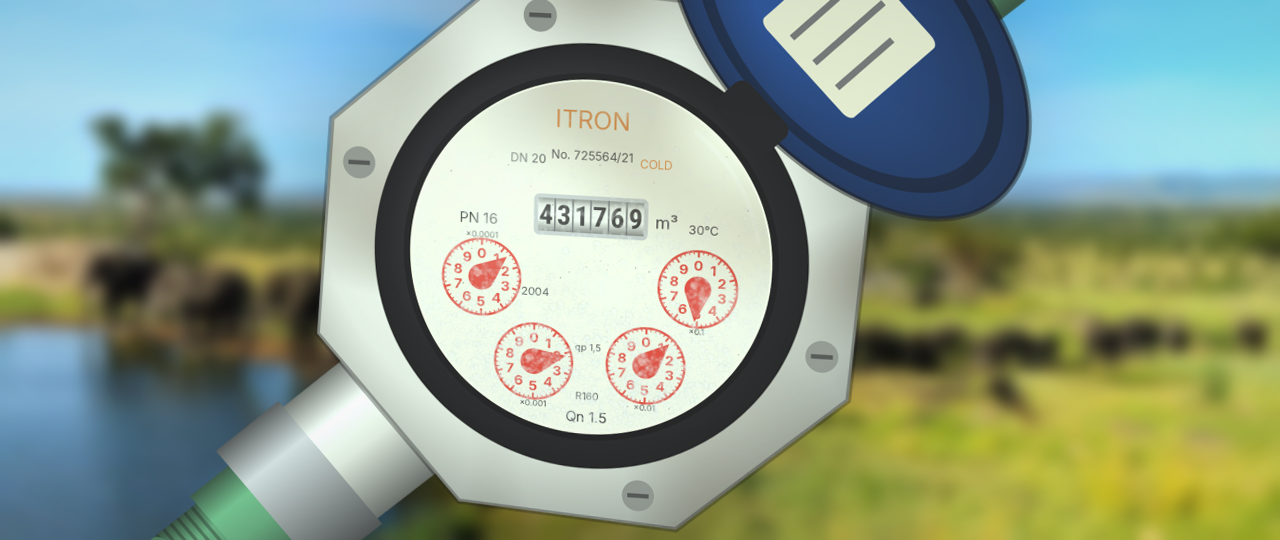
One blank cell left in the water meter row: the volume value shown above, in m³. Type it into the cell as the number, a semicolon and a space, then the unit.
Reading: 431769.5121; m³
